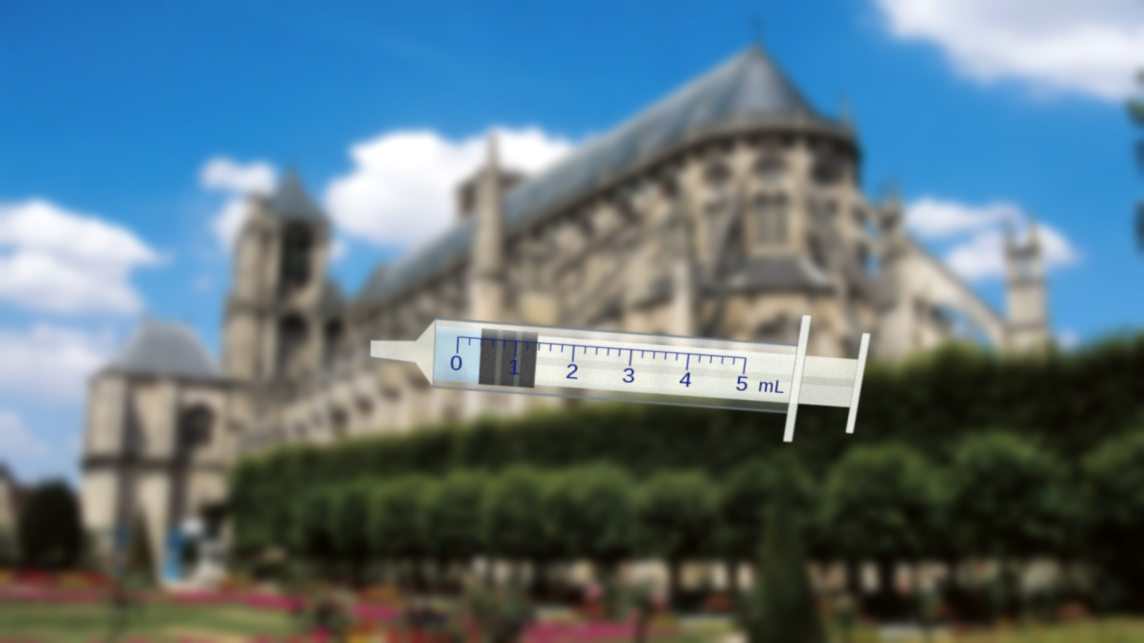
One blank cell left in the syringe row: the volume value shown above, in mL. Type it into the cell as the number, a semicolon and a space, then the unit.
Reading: 0.4; mL
